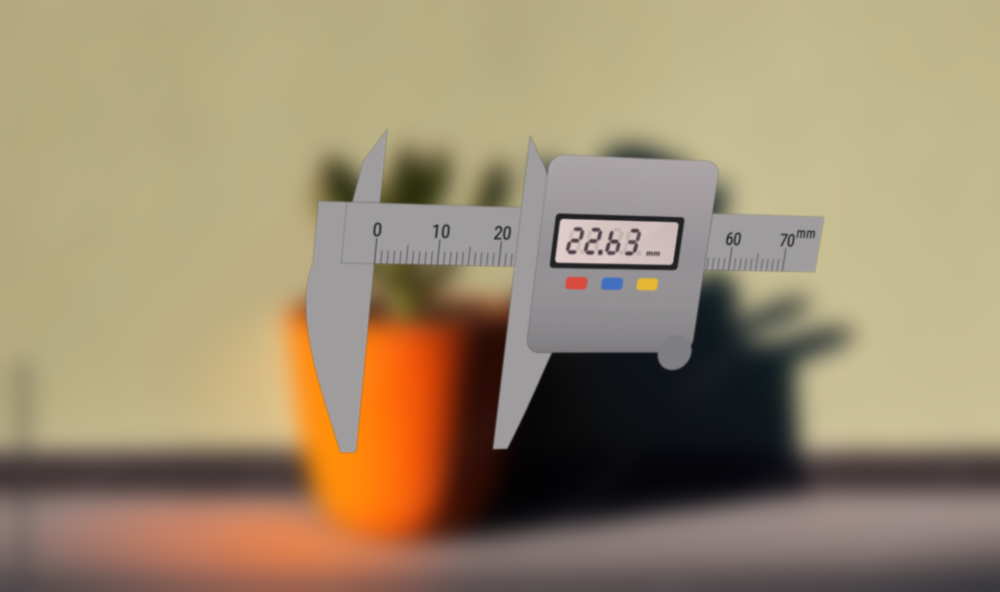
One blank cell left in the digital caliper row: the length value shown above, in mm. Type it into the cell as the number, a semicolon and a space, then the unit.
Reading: 22.63; mm
